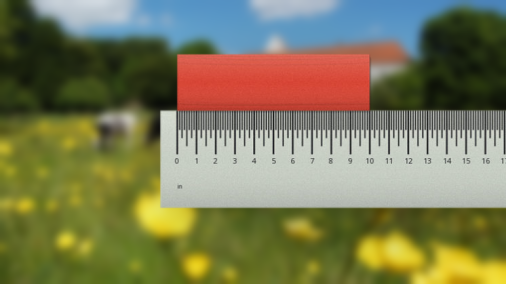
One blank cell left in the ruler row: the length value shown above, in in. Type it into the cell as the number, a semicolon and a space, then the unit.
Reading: 10; in
